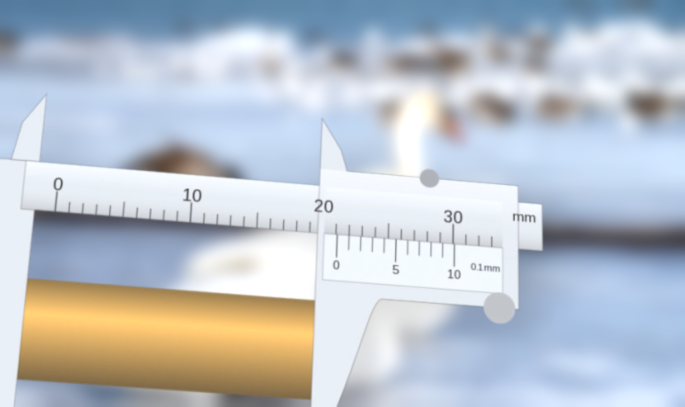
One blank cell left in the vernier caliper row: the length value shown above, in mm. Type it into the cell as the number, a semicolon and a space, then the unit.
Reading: 21.1; mm
